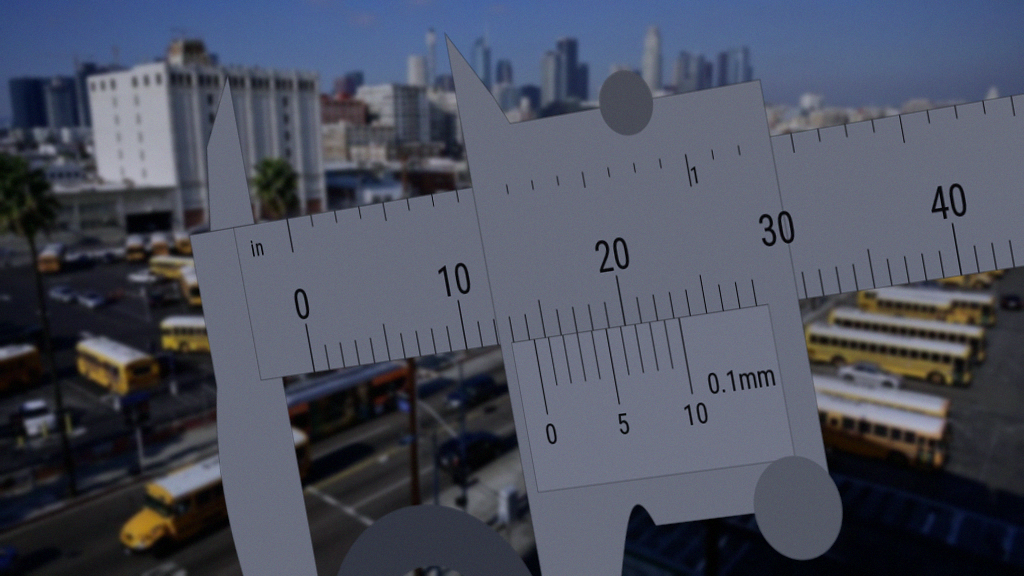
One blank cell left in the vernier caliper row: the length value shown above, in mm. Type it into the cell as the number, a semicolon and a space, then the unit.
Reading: 14.3; mm
